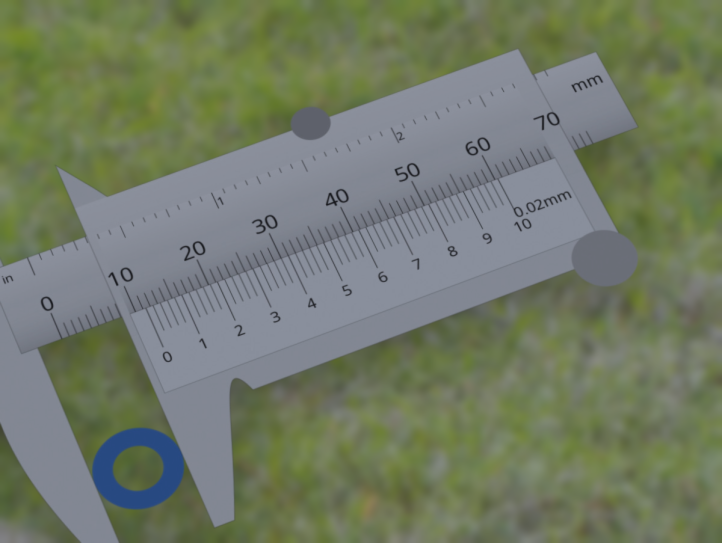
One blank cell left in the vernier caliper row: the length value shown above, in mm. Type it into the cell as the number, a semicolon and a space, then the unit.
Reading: 11.4; mm
